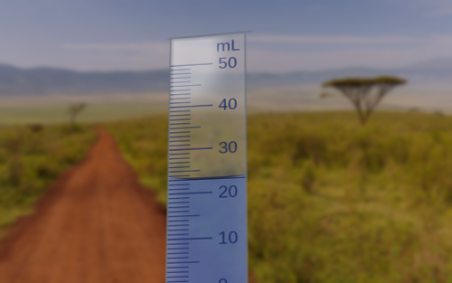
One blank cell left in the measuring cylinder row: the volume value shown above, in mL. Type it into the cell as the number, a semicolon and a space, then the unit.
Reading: 23; mL
